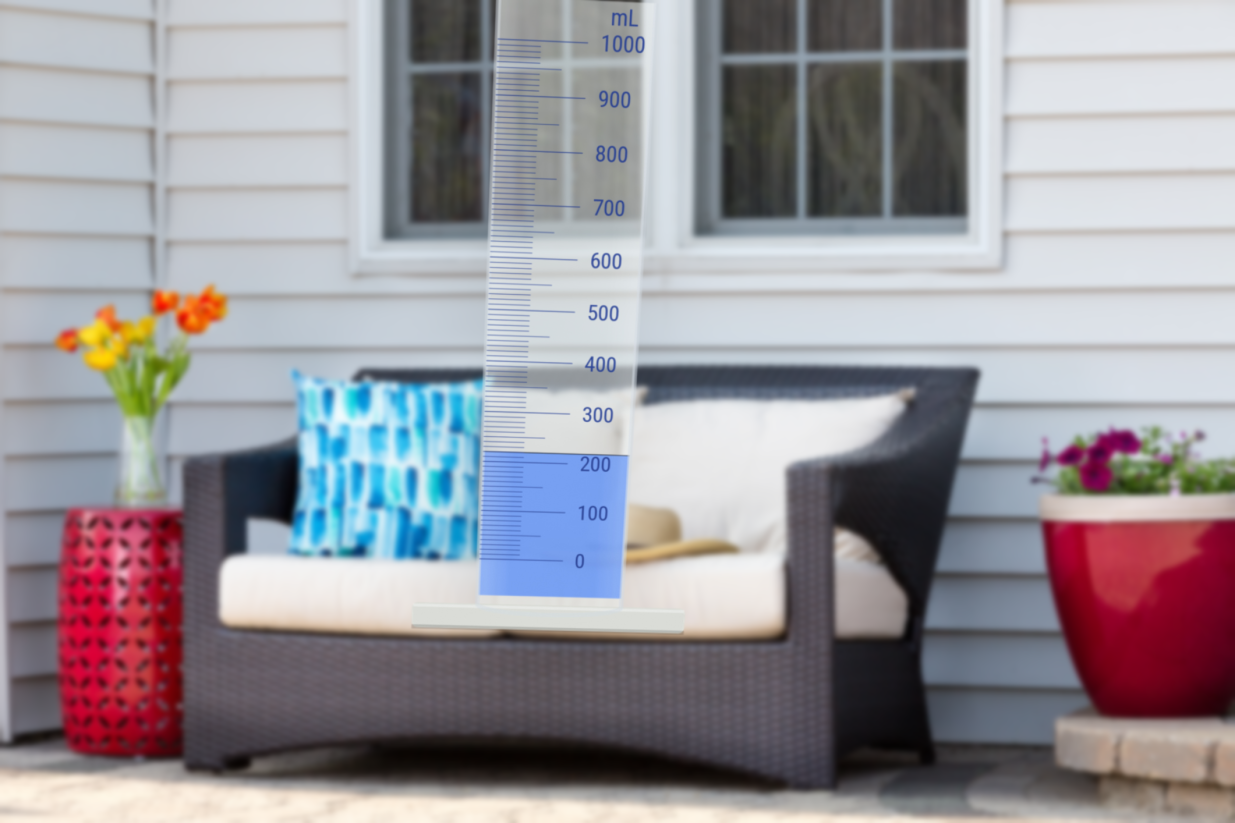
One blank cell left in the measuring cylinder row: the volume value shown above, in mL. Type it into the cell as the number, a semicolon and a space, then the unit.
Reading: 220; mL
